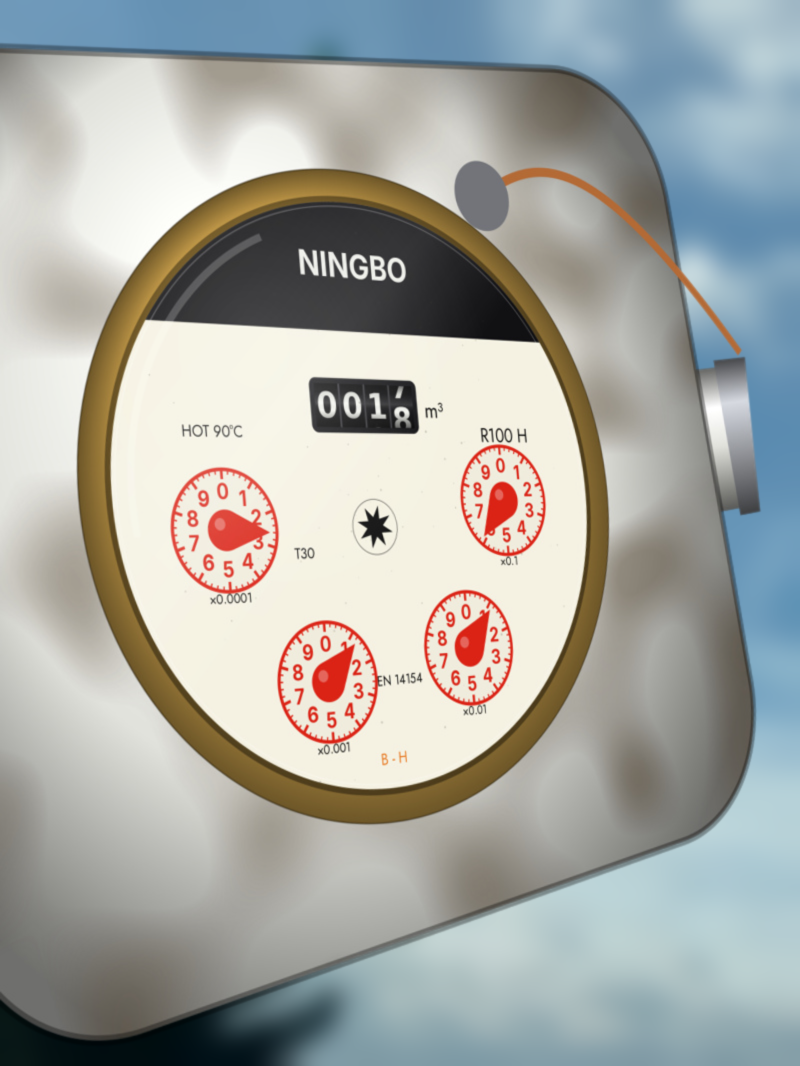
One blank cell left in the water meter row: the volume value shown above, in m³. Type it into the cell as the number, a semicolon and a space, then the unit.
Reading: 17.6112; m³
